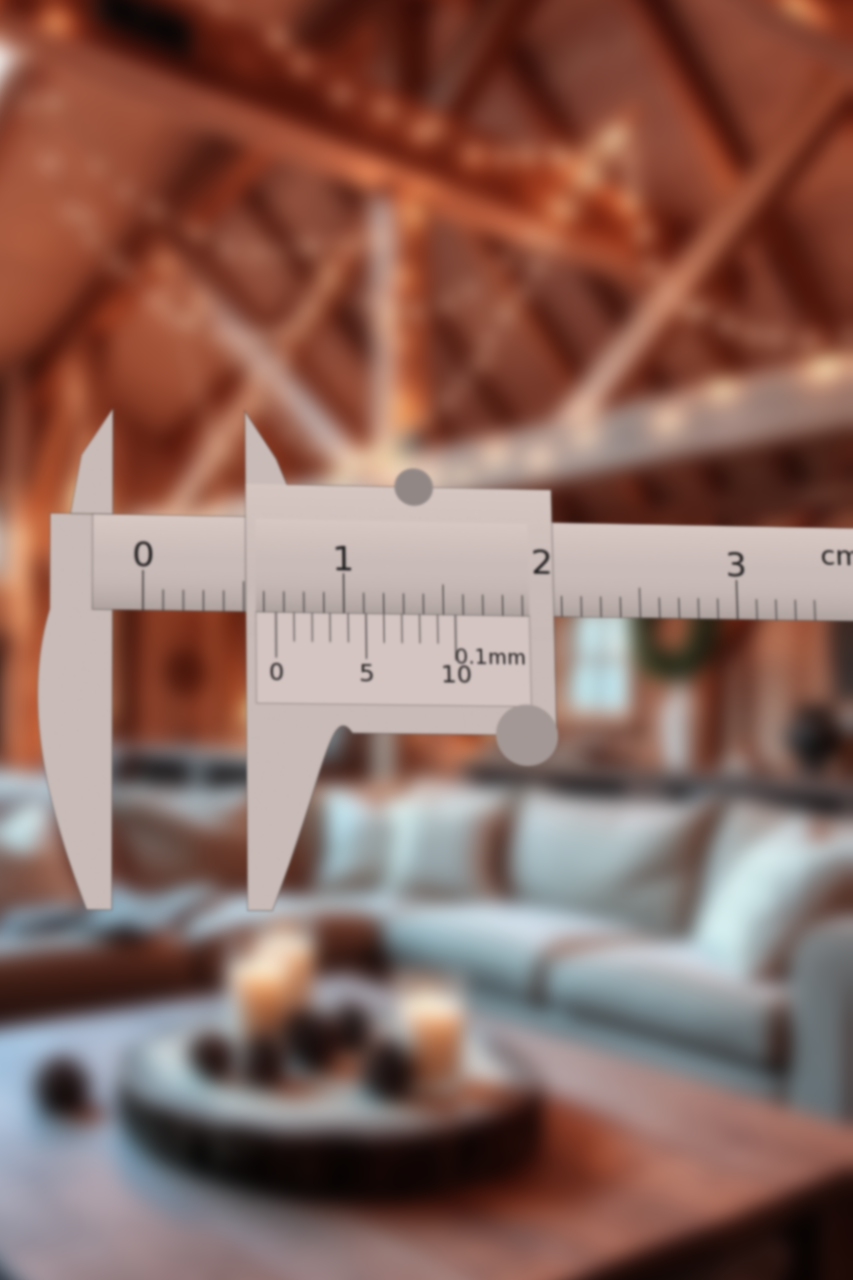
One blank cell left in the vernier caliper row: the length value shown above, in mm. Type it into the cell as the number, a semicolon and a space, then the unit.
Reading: 6.6; mm
